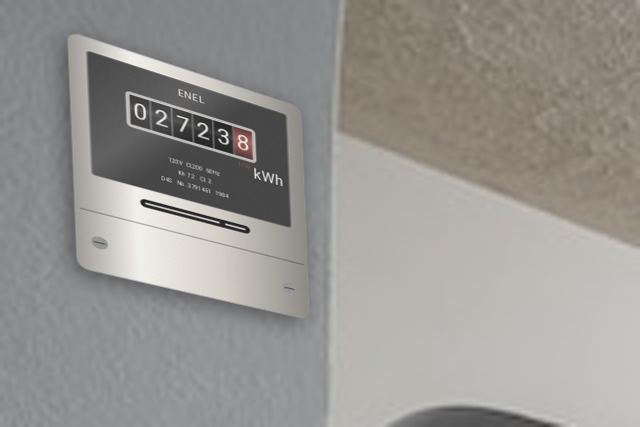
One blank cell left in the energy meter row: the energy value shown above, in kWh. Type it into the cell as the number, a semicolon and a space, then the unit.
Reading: 2723.8; kWh
